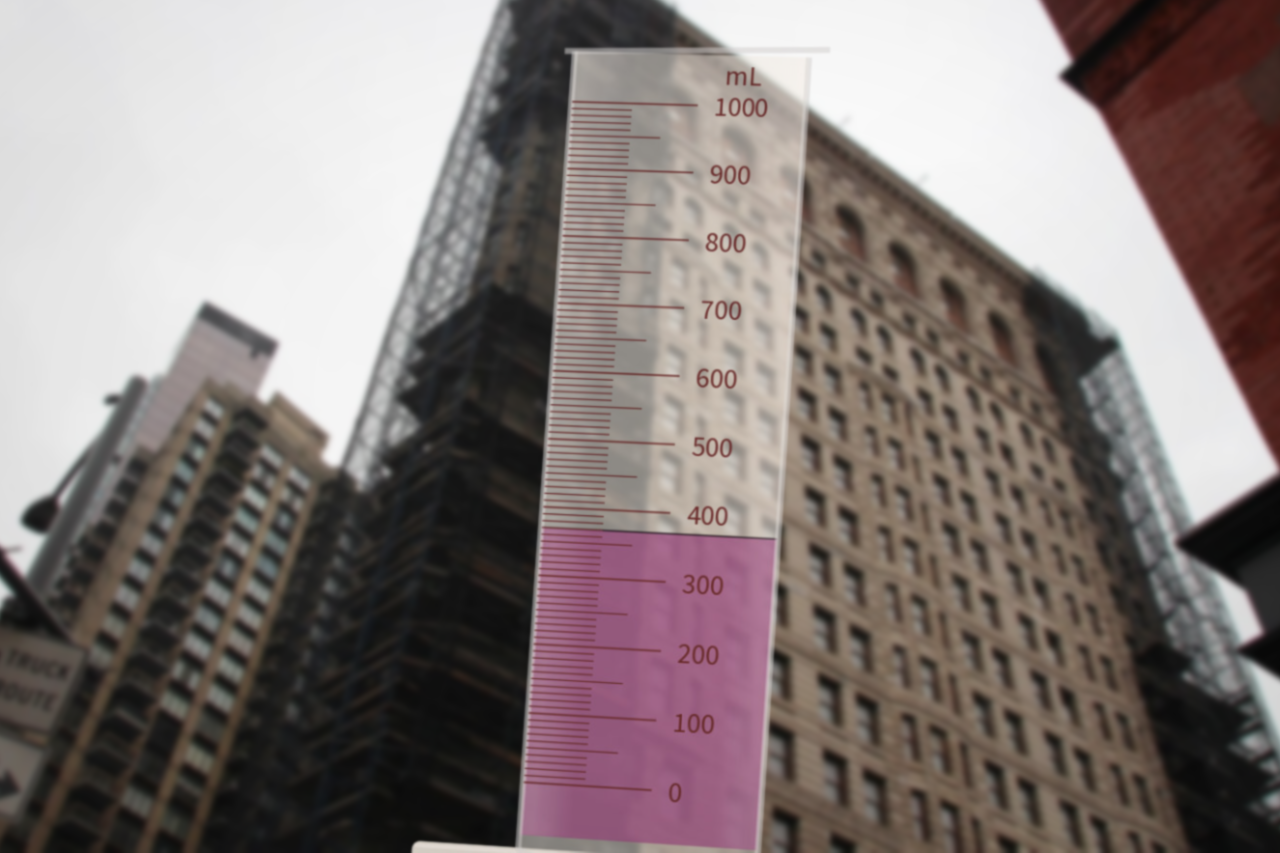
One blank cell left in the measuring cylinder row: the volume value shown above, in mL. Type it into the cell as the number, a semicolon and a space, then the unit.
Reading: 370; mL
